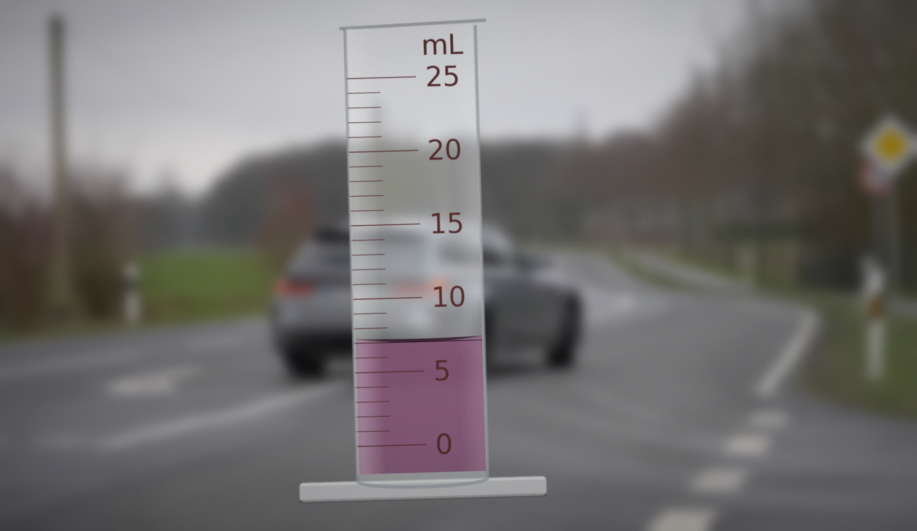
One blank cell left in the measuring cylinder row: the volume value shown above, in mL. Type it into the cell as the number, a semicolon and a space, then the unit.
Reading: 7; mL
